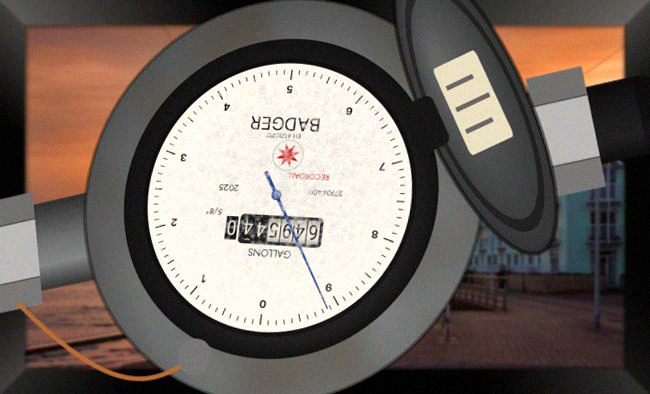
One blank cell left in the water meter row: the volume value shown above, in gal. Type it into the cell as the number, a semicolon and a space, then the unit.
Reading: 6495439.1; gal
